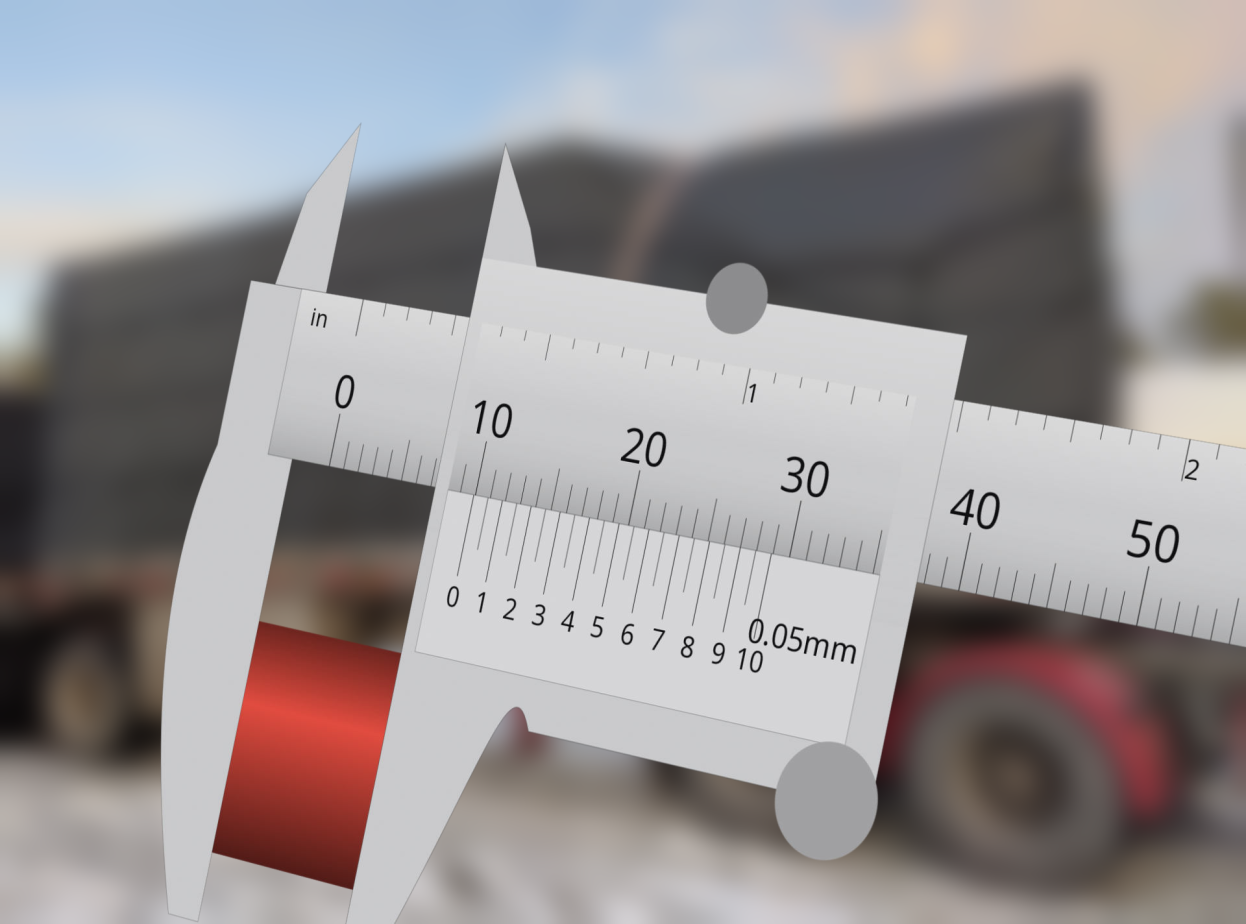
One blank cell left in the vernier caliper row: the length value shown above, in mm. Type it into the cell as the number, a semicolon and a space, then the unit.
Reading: 9.9; mm
